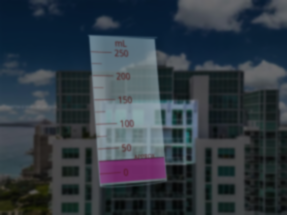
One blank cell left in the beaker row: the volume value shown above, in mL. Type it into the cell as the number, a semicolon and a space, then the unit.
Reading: 25; mL
